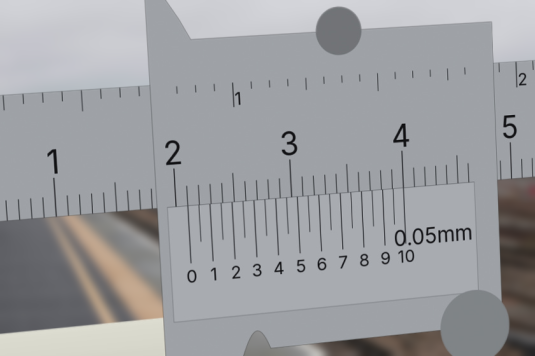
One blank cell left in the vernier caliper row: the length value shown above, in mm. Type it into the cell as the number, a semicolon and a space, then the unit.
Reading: 21.0; mm
